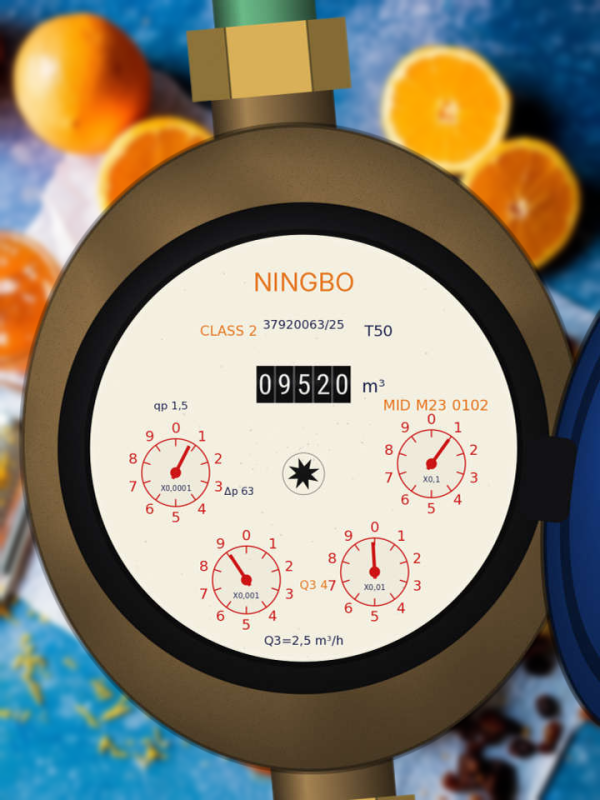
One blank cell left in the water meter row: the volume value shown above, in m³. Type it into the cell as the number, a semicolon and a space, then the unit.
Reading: 9520.0990; m³
